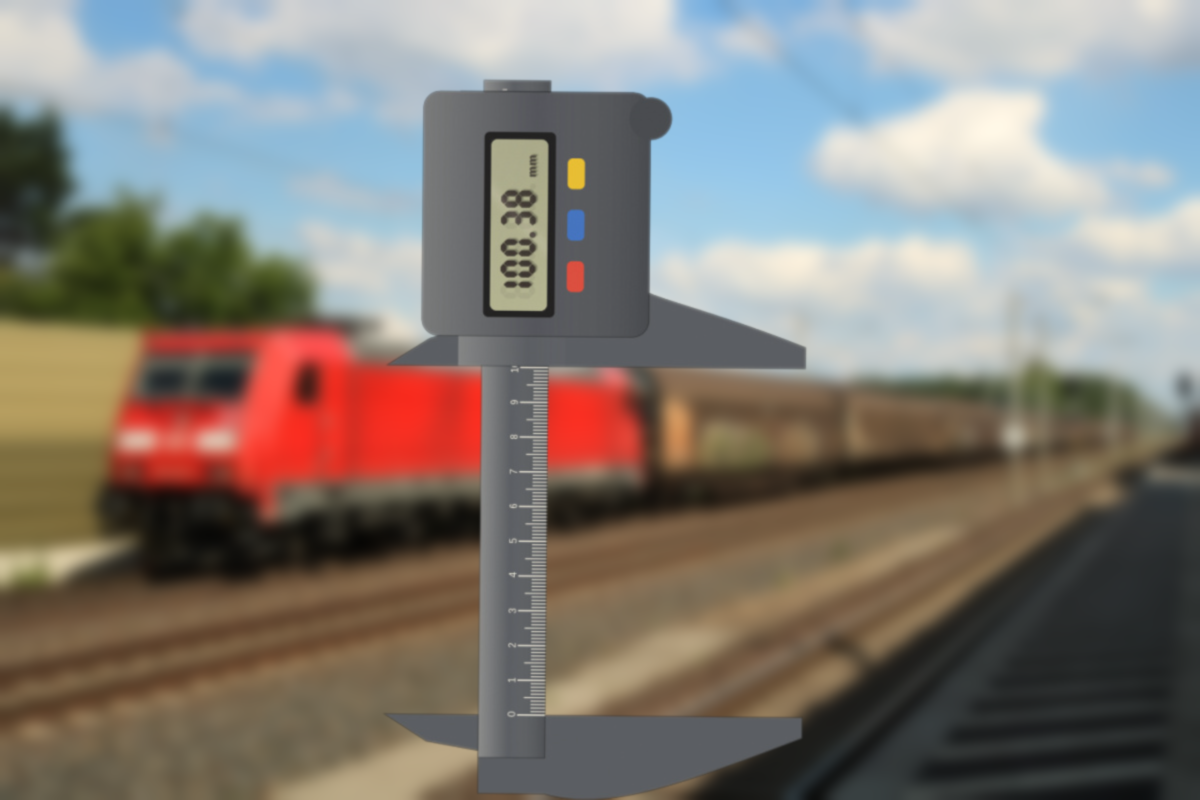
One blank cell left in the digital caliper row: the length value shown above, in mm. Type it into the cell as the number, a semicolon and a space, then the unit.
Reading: 100.38; mm
